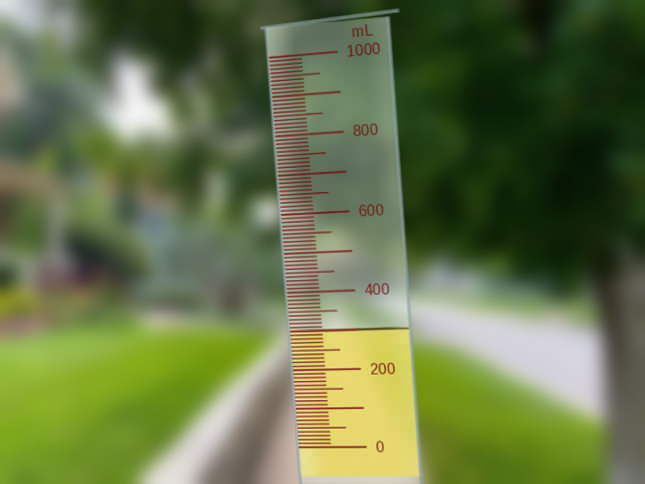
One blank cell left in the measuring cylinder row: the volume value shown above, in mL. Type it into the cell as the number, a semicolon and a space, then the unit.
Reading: 300; mL
